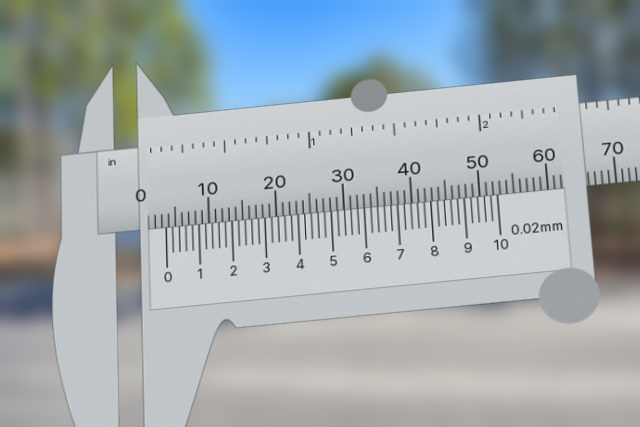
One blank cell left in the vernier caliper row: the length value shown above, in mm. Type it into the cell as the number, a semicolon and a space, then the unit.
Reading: 3.6; mm
